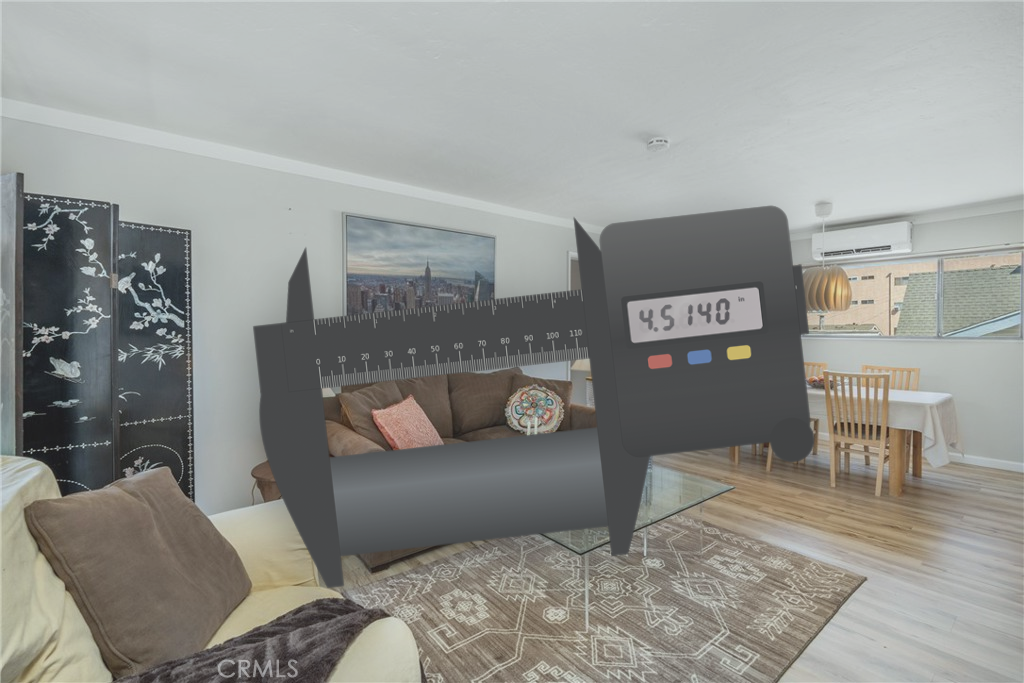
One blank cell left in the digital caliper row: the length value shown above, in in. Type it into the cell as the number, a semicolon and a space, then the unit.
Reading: 4.5140; in
